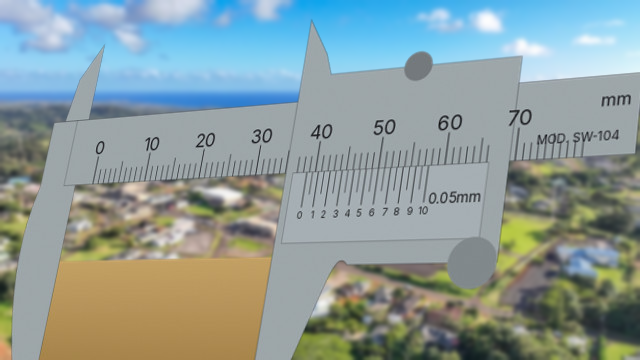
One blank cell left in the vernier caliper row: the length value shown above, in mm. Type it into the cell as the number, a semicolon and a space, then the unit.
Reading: 38.6; mm
